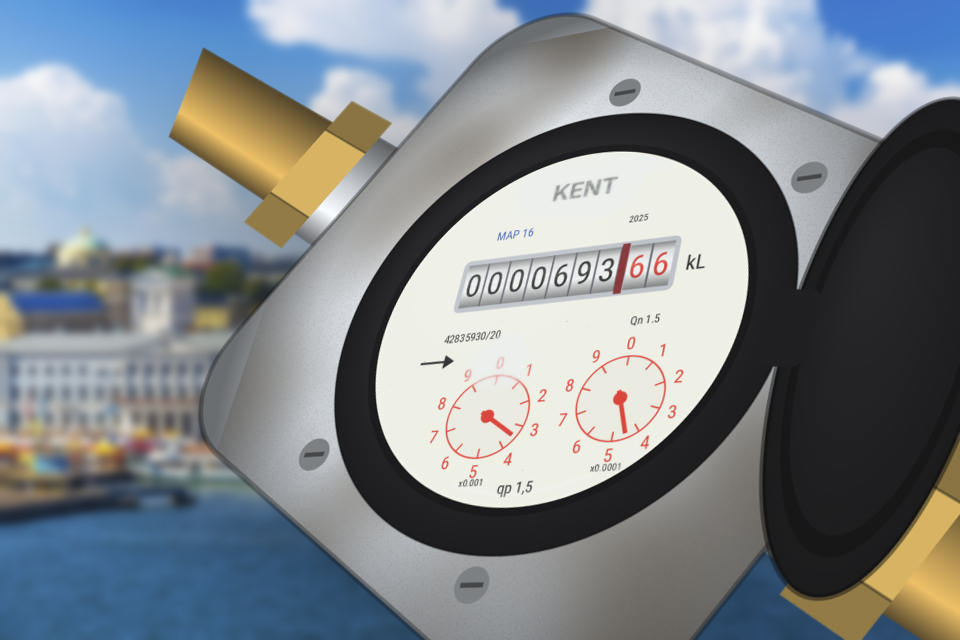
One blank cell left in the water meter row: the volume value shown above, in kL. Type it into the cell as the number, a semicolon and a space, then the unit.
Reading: 693.6634; kL
